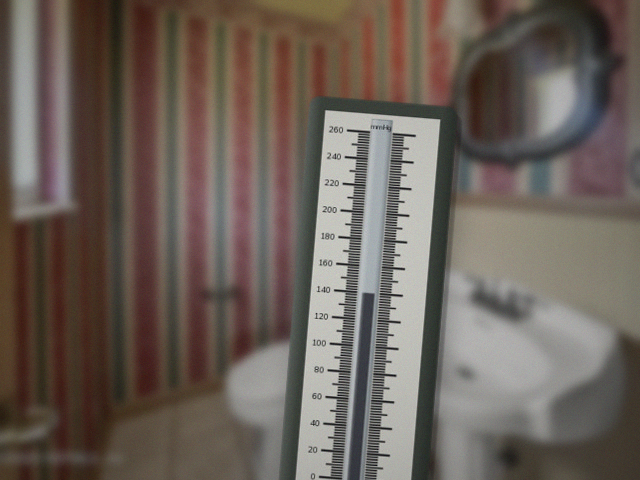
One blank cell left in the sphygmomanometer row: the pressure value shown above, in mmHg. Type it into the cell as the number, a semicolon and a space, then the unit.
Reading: 140; mmHg
